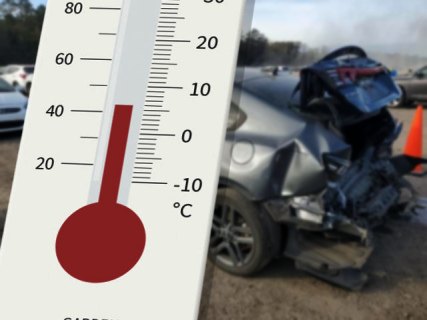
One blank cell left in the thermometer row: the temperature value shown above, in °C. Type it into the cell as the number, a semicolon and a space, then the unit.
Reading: 6; °C
